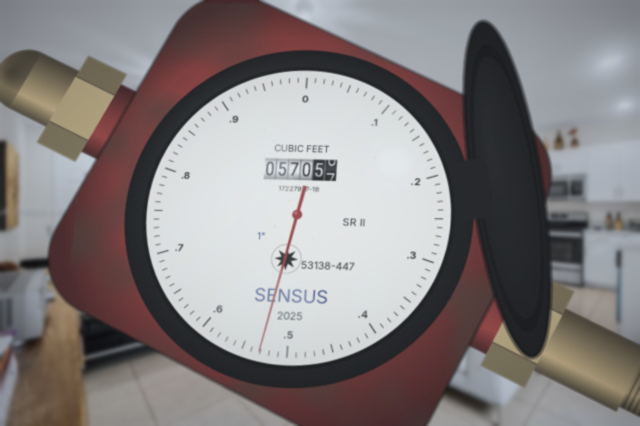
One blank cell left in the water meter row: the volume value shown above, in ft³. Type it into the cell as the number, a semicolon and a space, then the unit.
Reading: 57056.53; ft³
